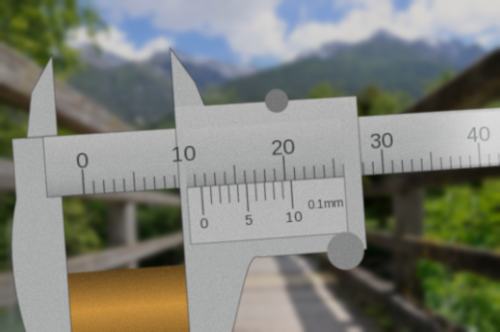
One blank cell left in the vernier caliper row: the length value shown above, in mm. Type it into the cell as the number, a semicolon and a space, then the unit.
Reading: 11.6; mm
